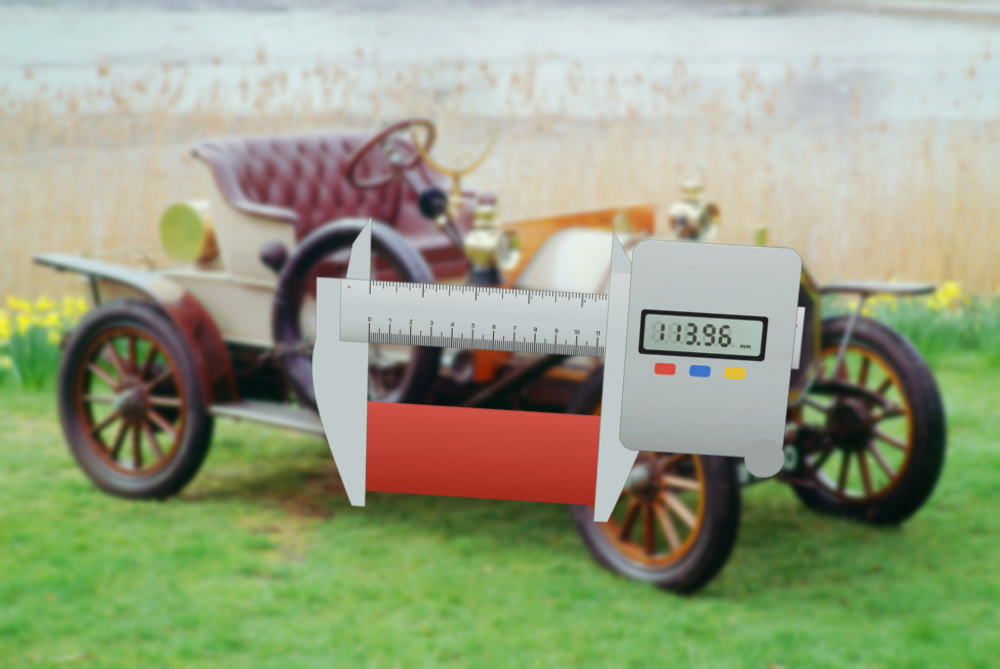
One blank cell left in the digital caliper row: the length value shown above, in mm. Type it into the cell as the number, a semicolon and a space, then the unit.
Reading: 113.96; mm
